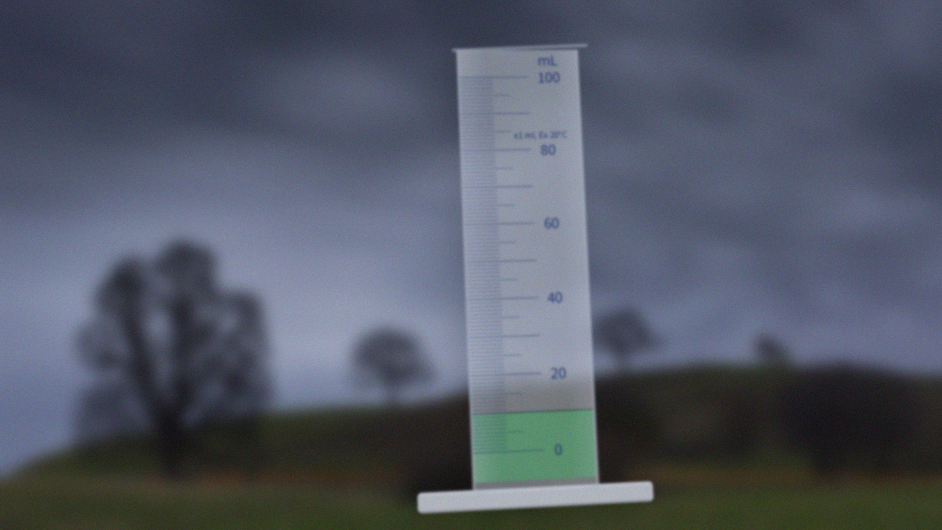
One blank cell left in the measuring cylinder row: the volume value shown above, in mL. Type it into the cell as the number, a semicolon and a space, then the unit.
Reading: 10; mL
